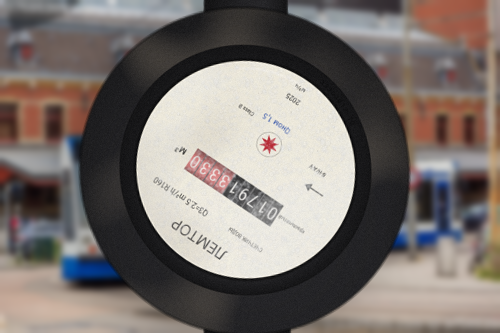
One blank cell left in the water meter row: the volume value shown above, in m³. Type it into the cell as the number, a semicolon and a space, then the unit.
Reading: 1791.3330; m³
